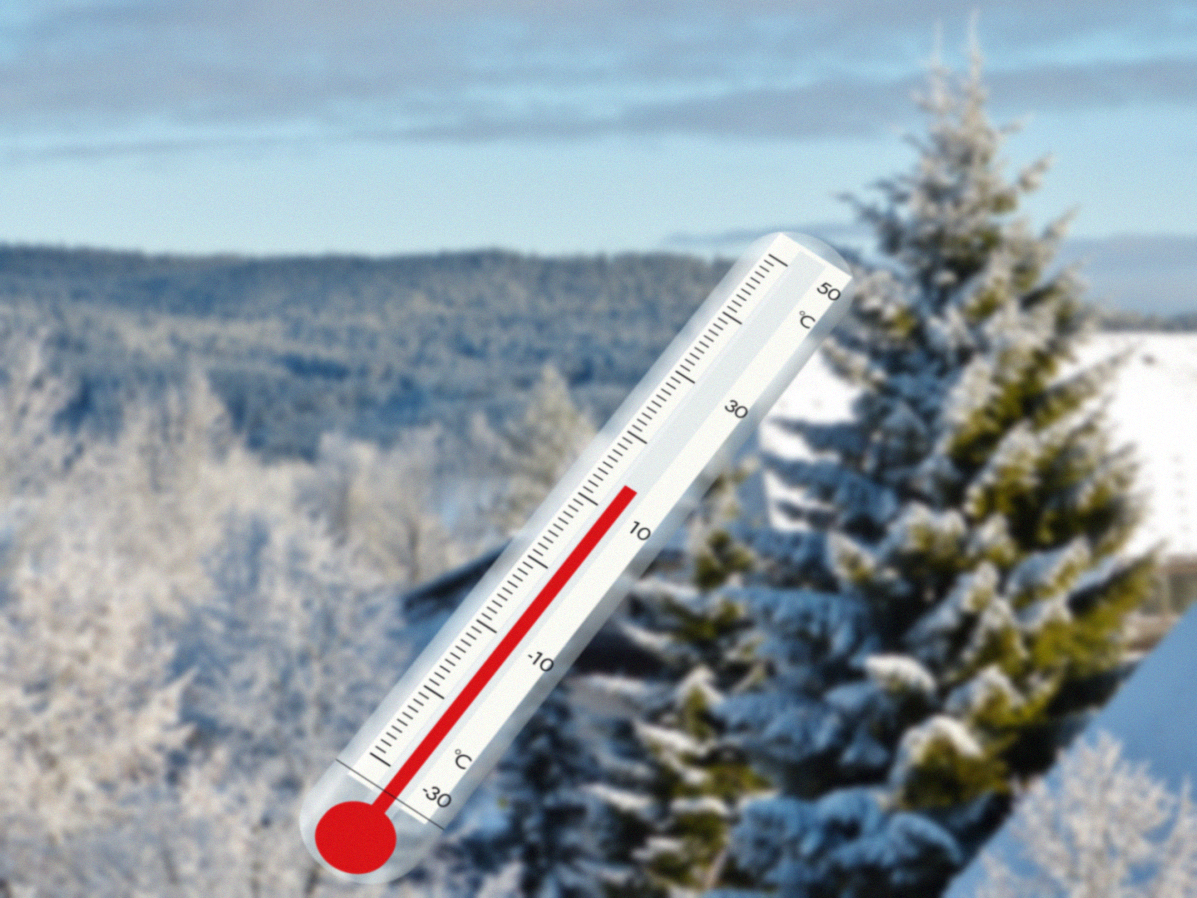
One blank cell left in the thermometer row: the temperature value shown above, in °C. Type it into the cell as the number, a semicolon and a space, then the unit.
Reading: 14; °C
